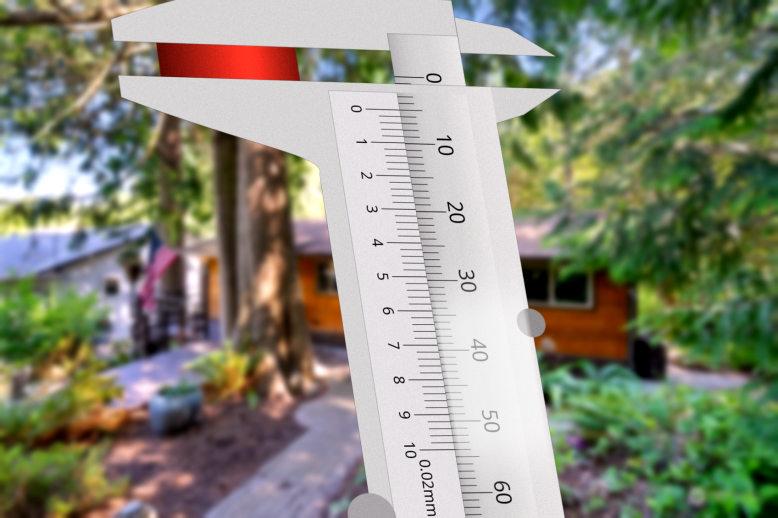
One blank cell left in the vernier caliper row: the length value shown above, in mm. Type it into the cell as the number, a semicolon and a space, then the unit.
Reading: 5.0; mm
